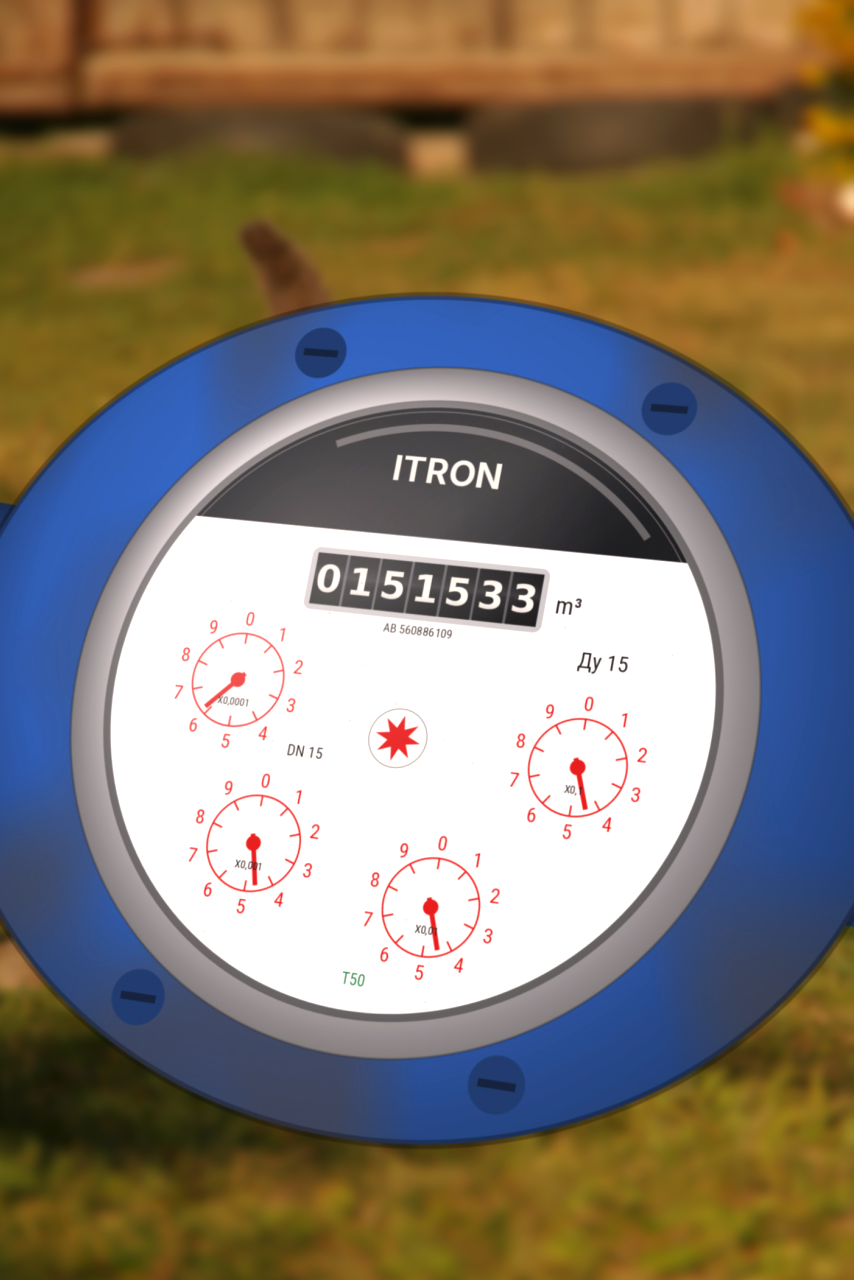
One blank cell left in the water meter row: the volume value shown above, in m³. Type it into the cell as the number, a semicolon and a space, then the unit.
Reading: 151533.4446; m³
